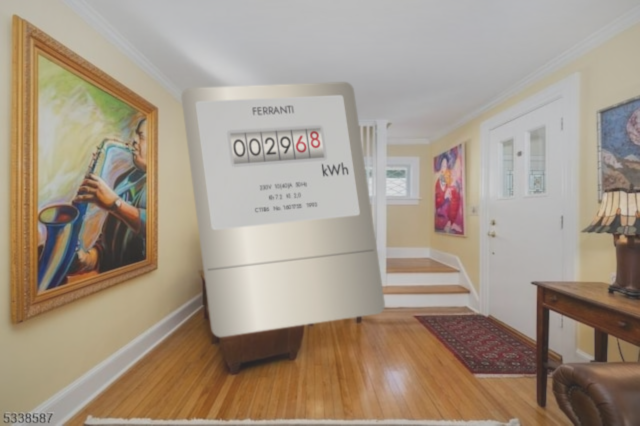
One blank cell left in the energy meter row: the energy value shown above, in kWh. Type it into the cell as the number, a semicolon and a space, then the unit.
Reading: 29.68; kWh
